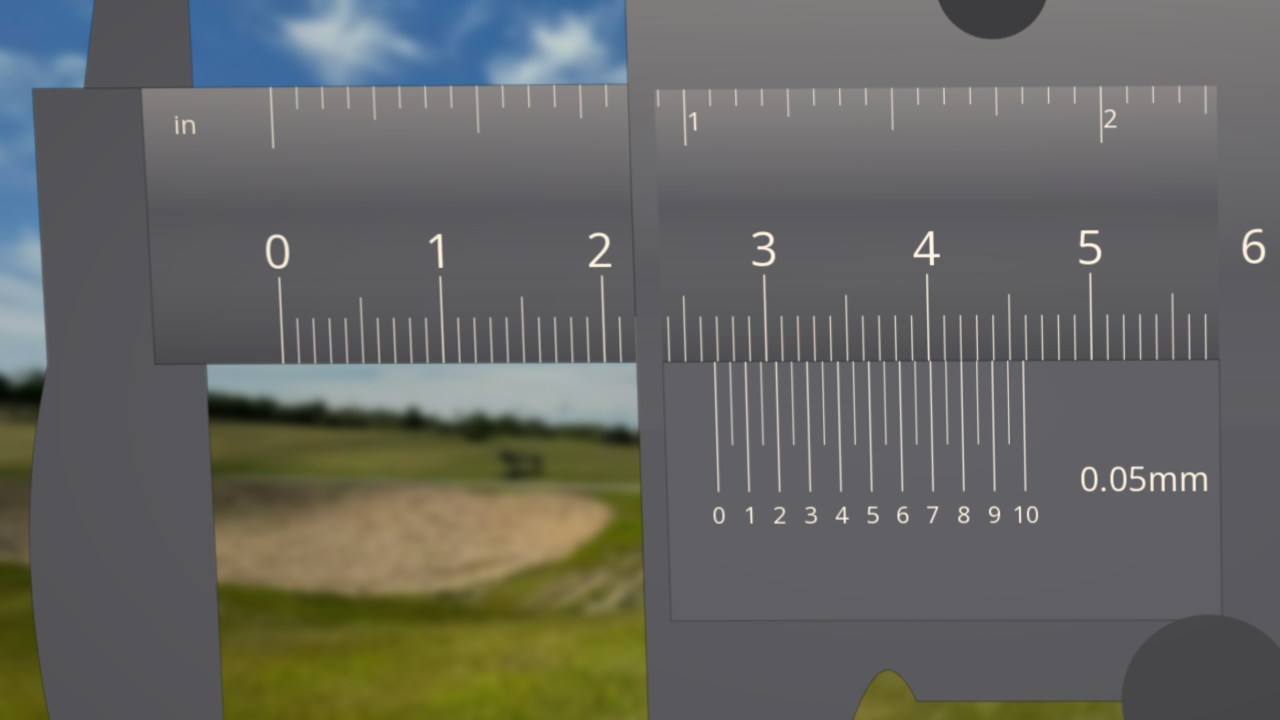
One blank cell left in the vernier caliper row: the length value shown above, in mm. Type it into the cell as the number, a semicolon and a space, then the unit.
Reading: 26.8; mm
